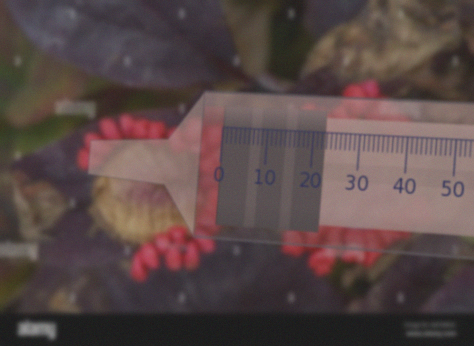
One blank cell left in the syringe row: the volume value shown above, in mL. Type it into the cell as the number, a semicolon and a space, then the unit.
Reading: 0; mL
